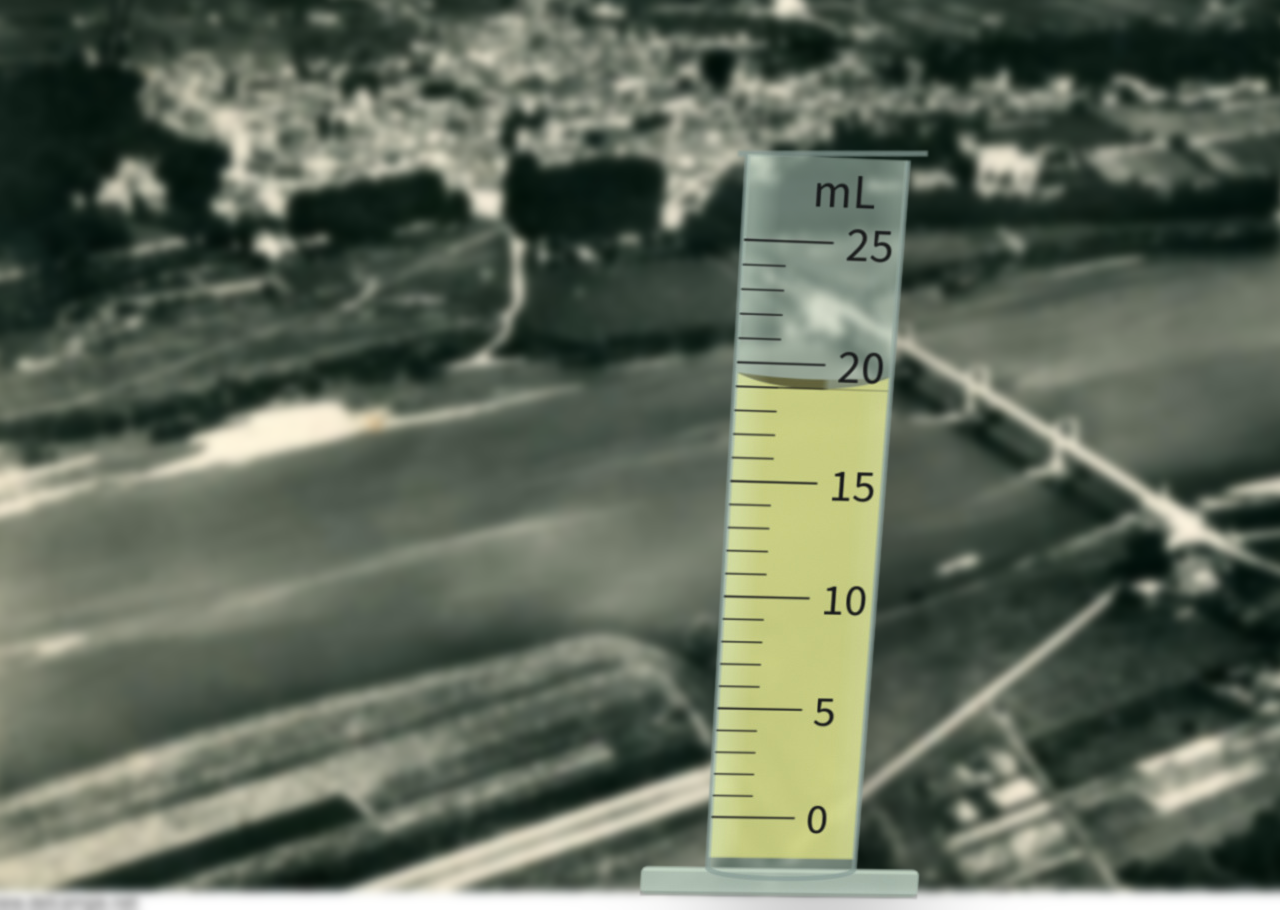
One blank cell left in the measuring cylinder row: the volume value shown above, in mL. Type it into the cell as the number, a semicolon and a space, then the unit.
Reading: 19; mL
